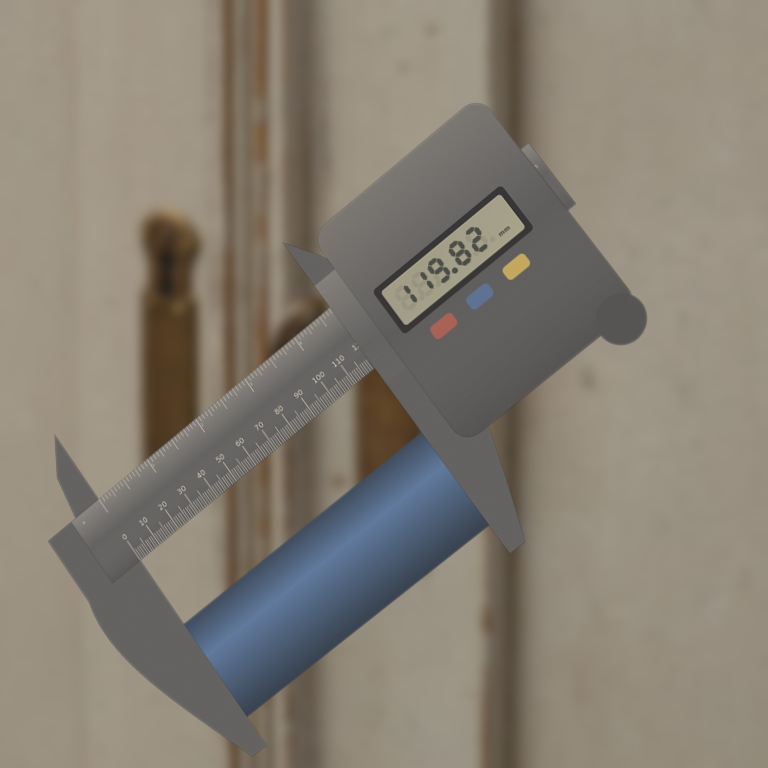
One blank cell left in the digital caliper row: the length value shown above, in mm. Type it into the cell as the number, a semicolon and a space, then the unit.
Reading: 119.82; mm
